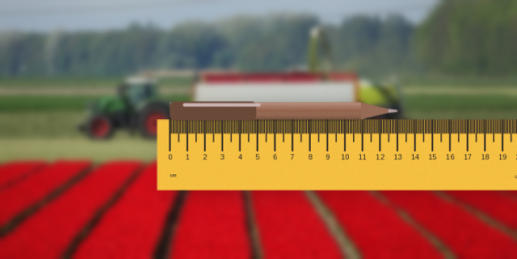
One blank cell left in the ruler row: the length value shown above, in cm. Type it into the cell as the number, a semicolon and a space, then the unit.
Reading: 13; cm
